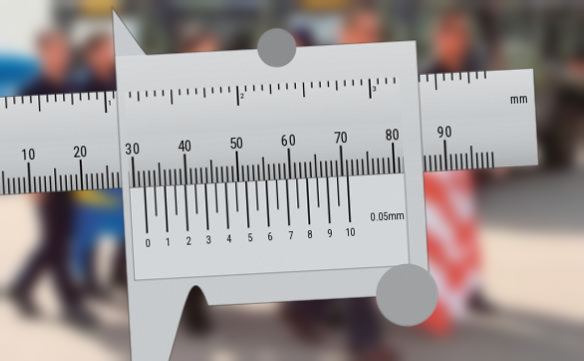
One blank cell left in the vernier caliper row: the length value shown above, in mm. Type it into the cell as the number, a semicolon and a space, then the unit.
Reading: 32.0; mm
